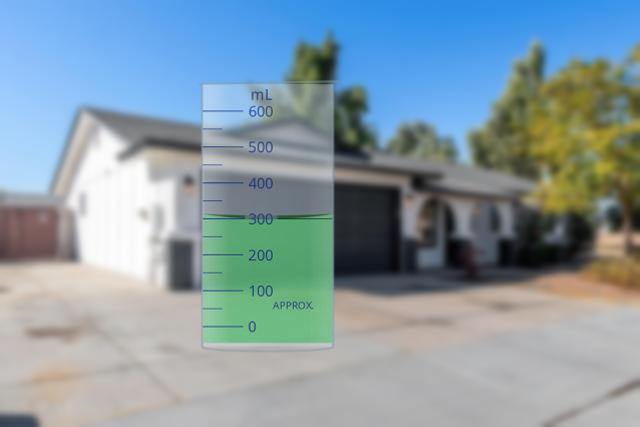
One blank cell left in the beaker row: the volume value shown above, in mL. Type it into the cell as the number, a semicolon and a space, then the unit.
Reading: 300; mL
